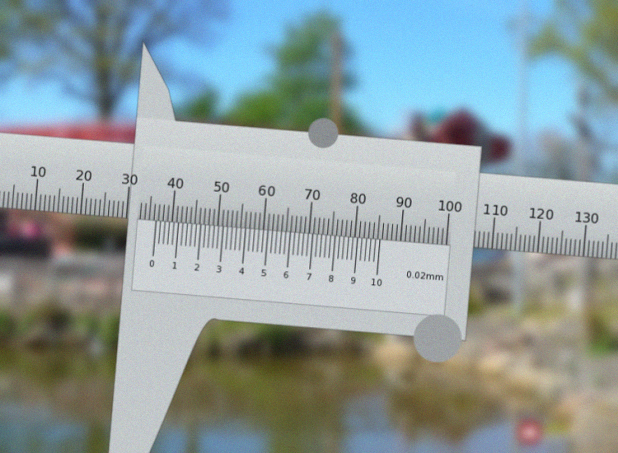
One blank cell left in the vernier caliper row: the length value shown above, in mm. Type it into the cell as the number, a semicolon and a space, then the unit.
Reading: 36.5; mm
